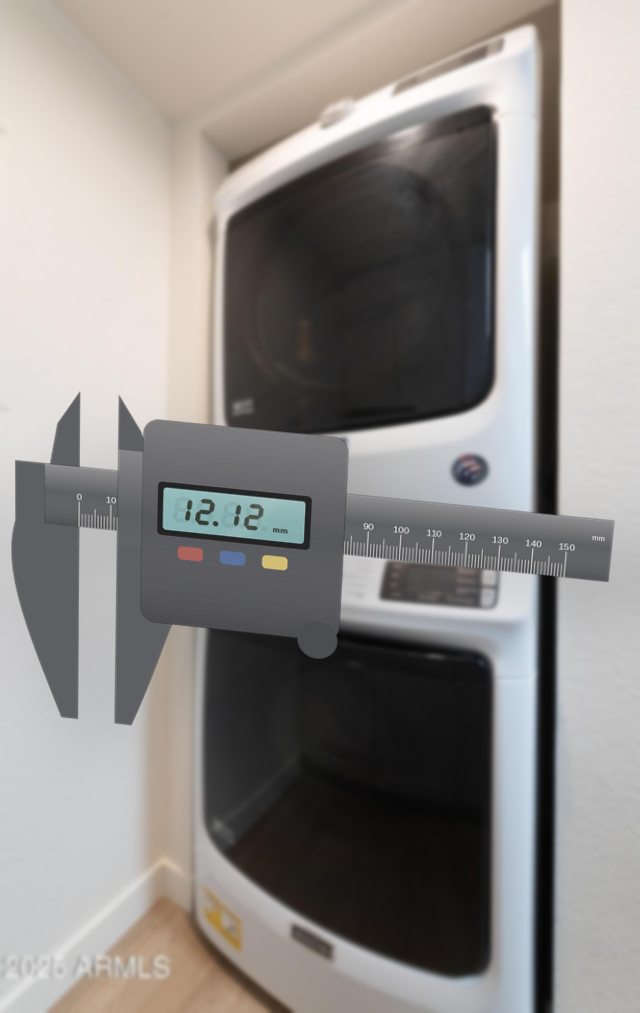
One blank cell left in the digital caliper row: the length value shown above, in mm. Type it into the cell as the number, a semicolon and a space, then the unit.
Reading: 12.12; mm
